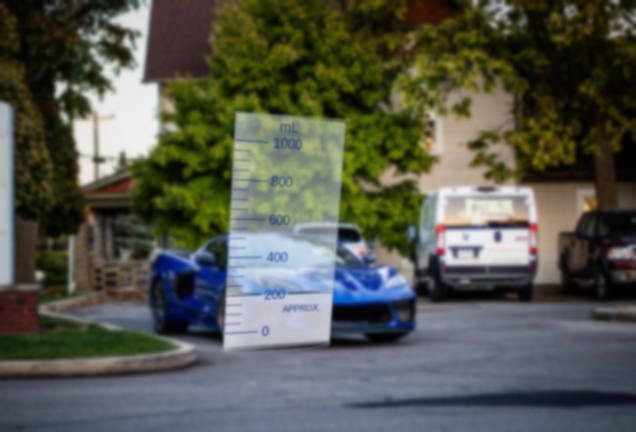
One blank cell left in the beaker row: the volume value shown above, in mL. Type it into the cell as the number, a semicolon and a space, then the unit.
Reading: 200; mL
